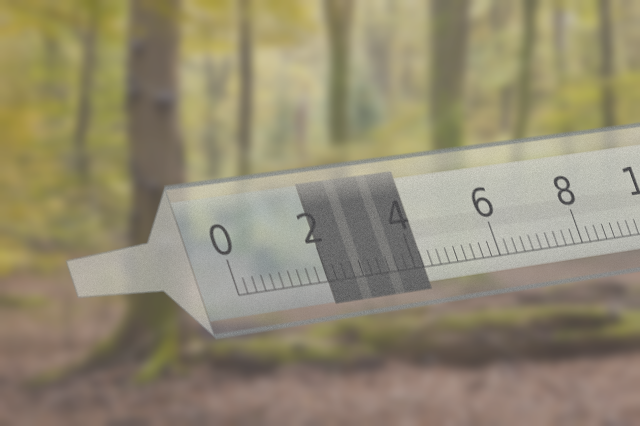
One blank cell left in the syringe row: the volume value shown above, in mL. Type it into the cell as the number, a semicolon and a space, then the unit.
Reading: 2; mL
